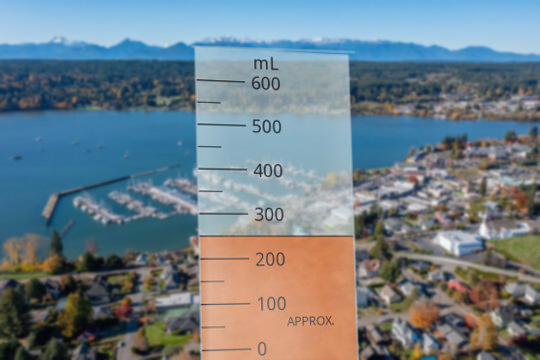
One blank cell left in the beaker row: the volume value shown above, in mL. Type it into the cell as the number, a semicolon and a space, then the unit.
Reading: 250; mL
